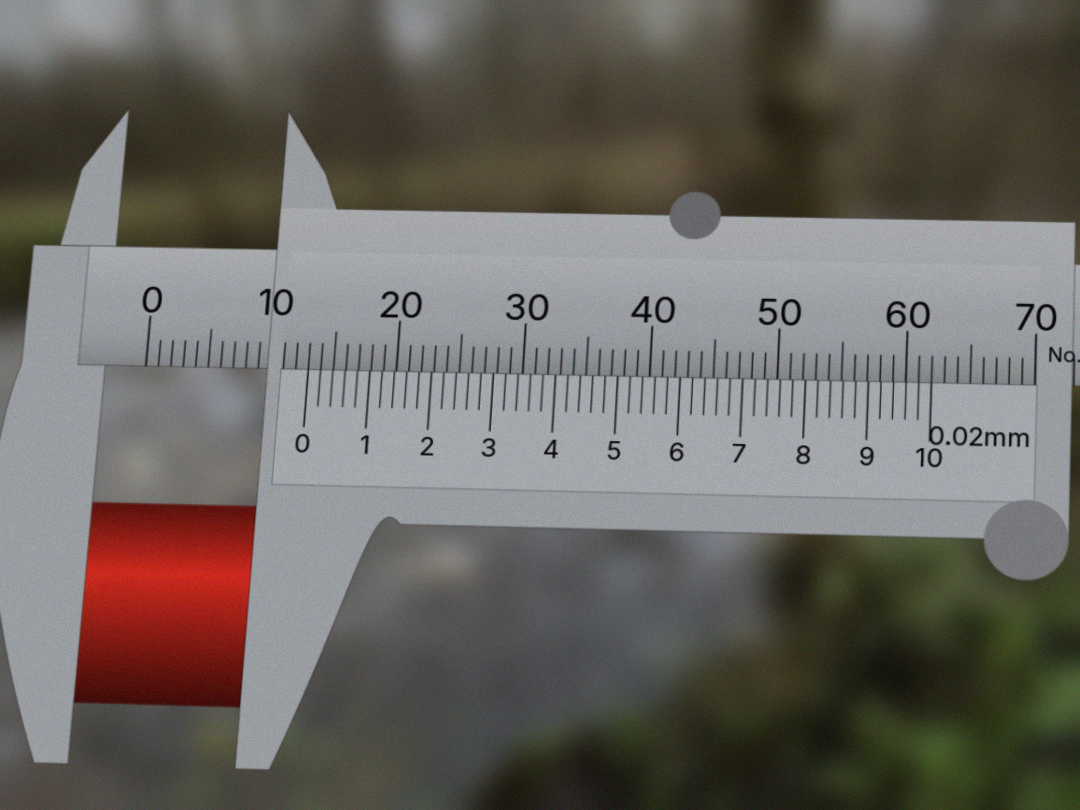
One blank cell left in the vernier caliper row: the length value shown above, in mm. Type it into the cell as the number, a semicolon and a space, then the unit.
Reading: 13.0; mm
